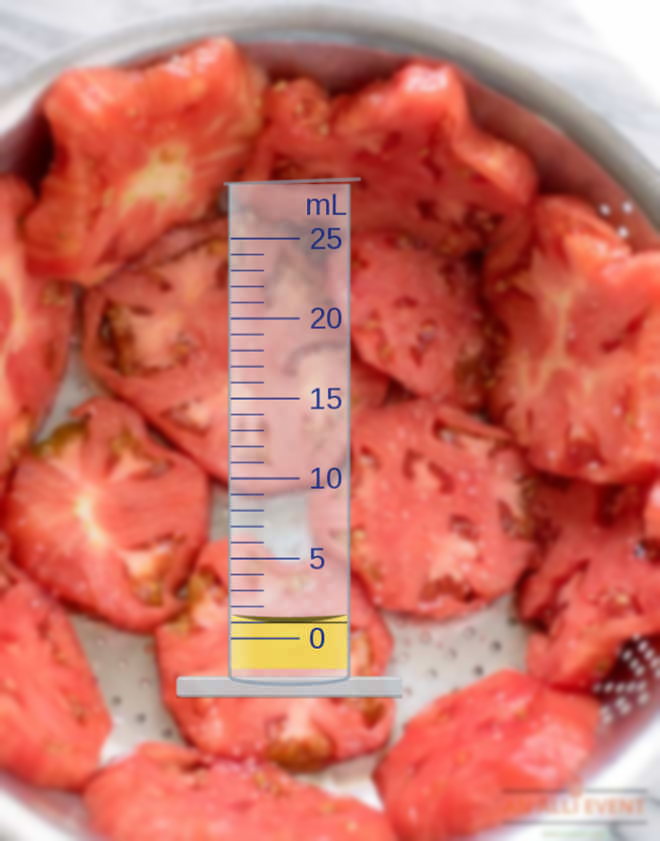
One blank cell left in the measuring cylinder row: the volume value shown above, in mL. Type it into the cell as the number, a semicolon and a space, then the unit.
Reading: 1; mL
